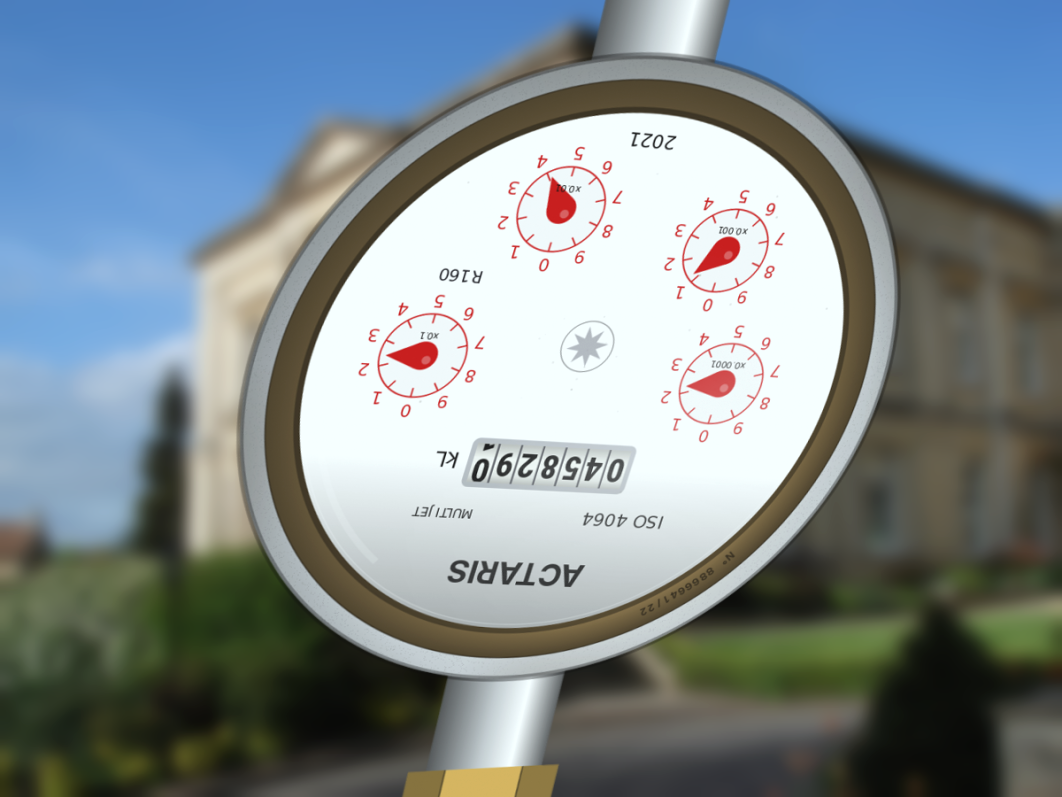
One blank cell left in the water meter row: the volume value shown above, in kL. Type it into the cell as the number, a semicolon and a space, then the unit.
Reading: 458290.2412; kL
